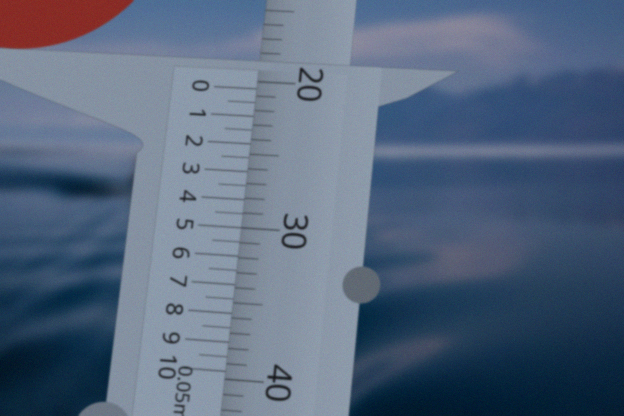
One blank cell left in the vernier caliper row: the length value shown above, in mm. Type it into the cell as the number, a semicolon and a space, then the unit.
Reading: 20.5; mm
